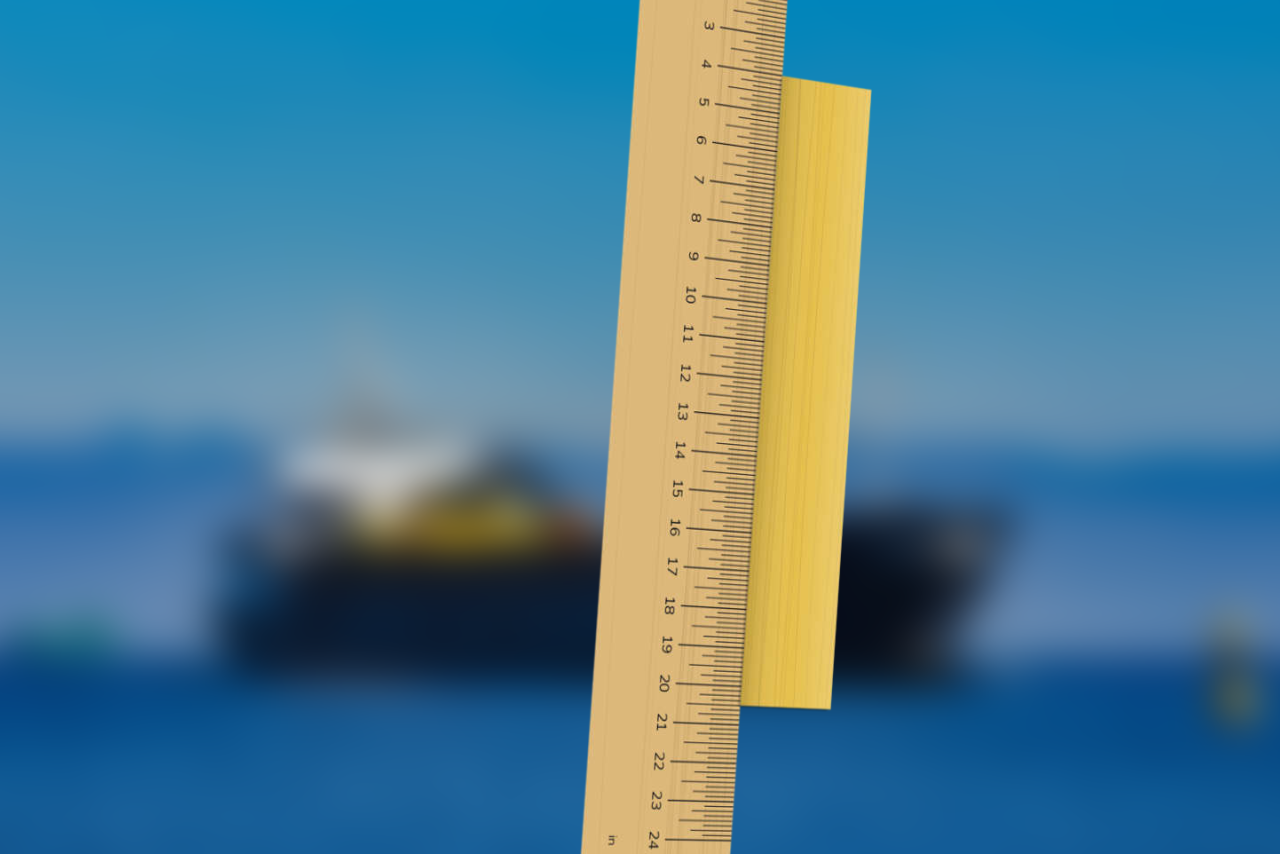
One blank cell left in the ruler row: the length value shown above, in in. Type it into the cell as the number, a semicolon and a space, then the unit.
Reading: 16.5; in
